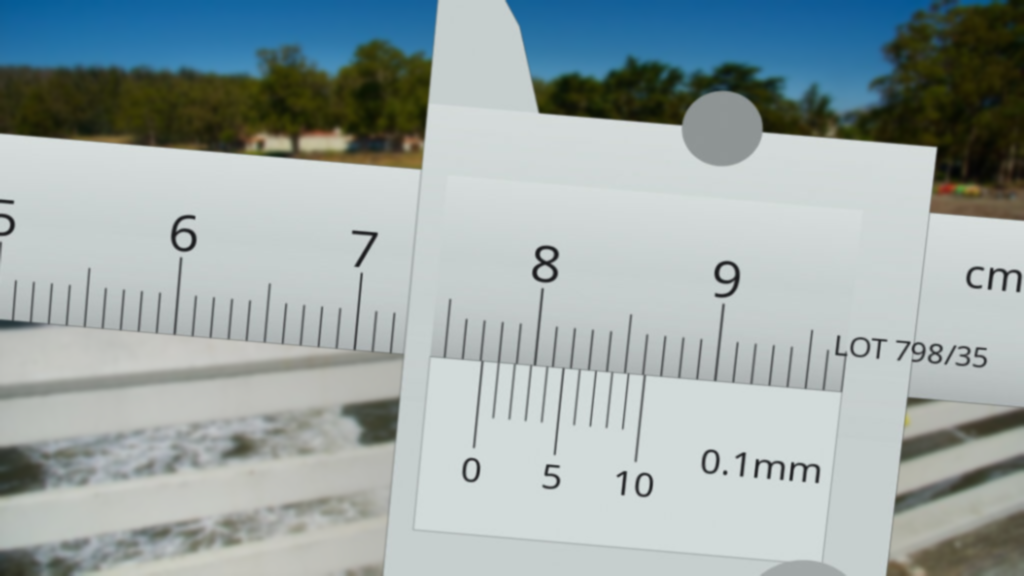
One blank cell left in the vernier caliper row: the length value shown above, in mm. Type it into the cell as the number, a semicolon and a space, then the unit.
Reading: 77.1; mm
